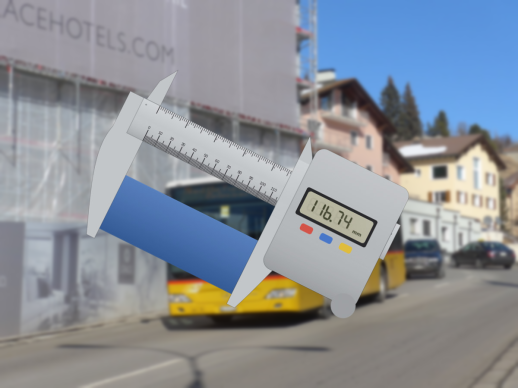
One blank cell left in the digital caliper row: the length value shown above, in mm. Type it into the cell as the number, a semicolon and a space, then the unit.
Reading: 116.74; mm
